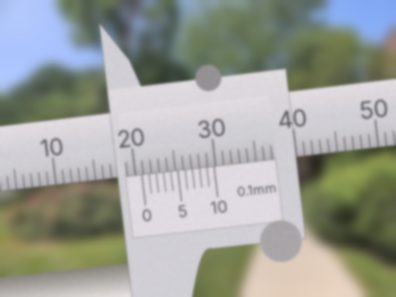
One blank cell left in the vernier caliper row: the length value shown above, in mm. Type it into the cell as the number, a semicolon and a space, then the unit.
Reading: 20.8; mm
